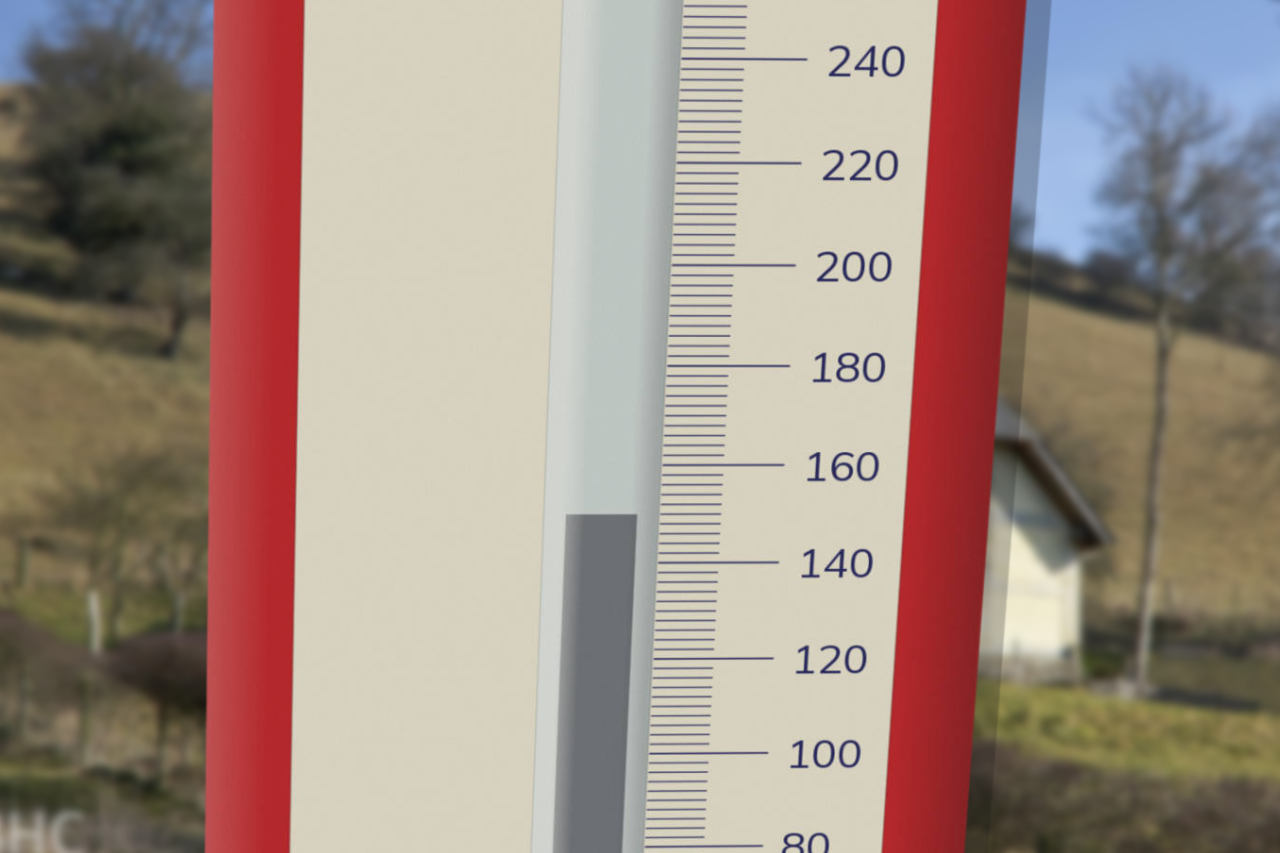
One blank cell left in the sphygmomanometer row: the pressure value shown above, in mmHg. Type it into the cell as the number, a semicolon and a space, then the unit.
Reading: 150; mmHg
